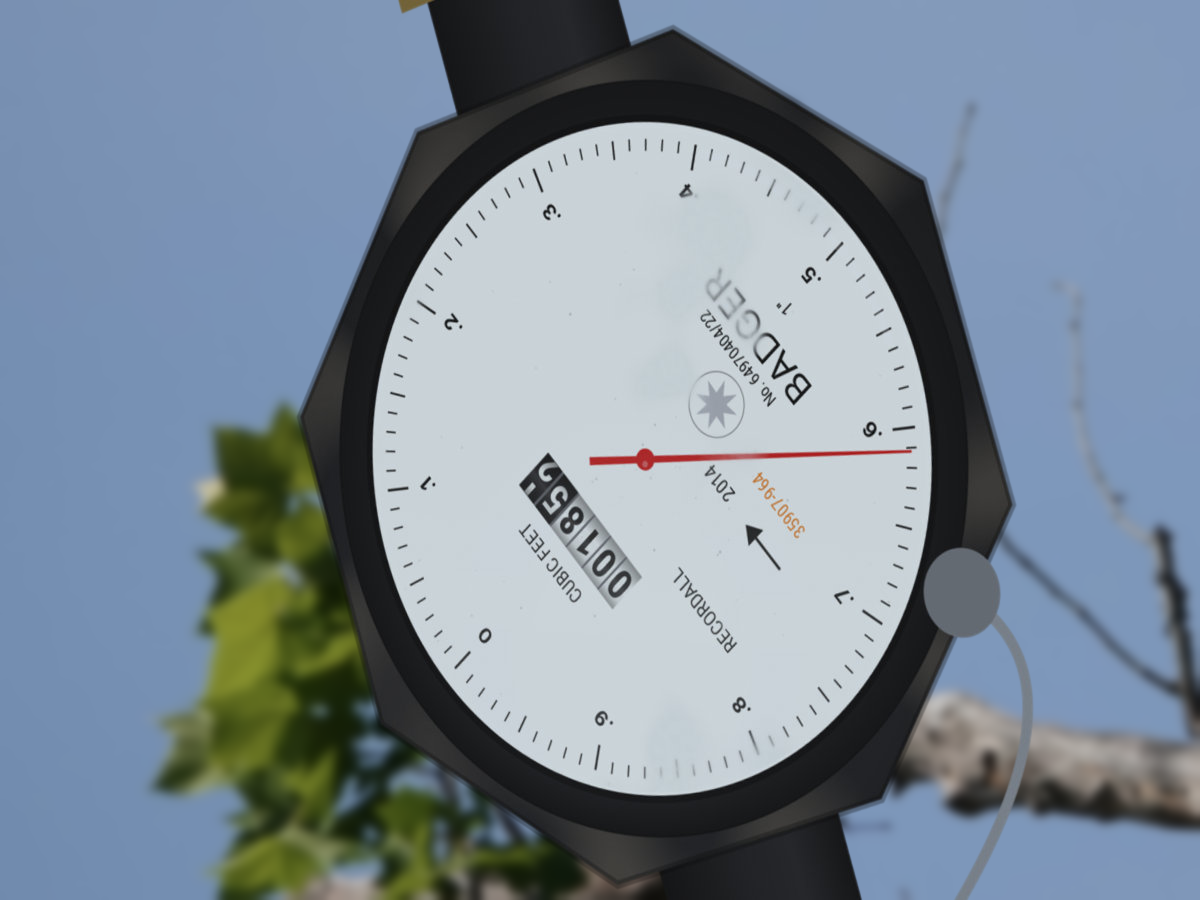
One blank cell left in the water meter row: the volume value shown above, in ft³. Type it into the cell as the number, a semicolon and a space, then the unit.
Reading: 1851.61; ft³
